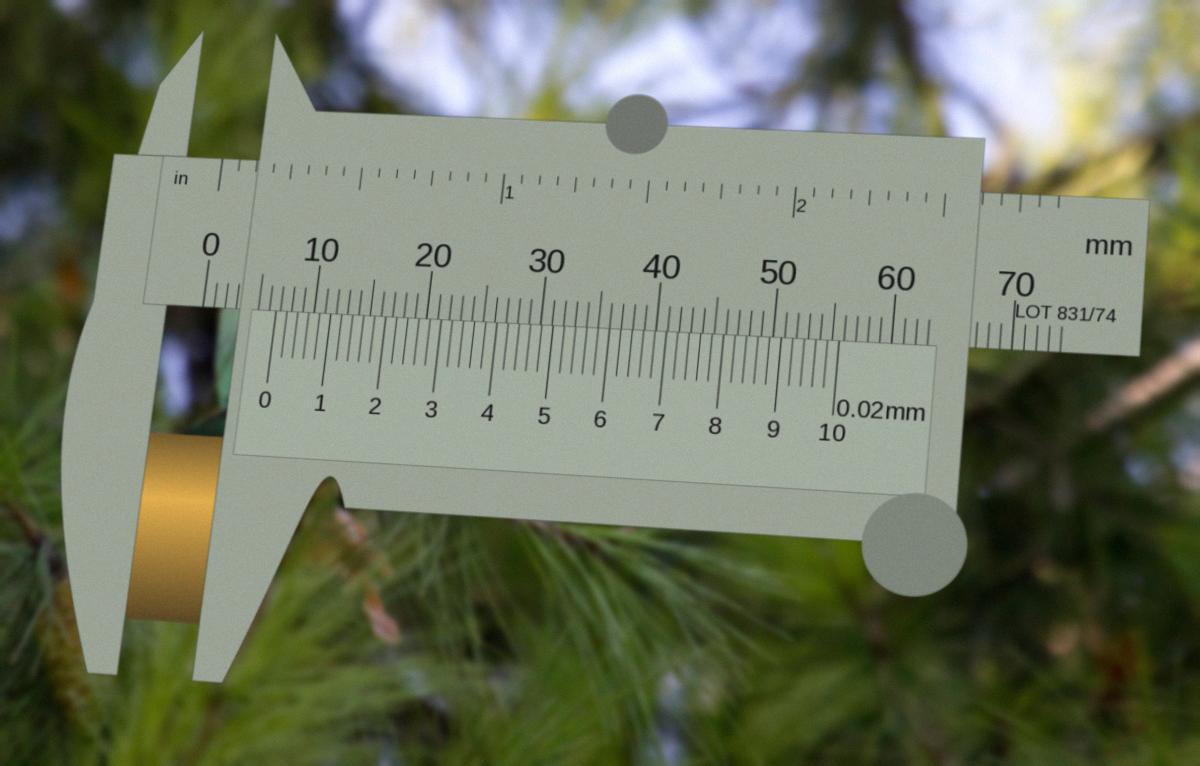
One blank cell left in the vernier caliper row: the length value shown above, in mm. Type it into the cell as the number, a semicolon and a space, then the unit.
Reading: 6.6; mm
